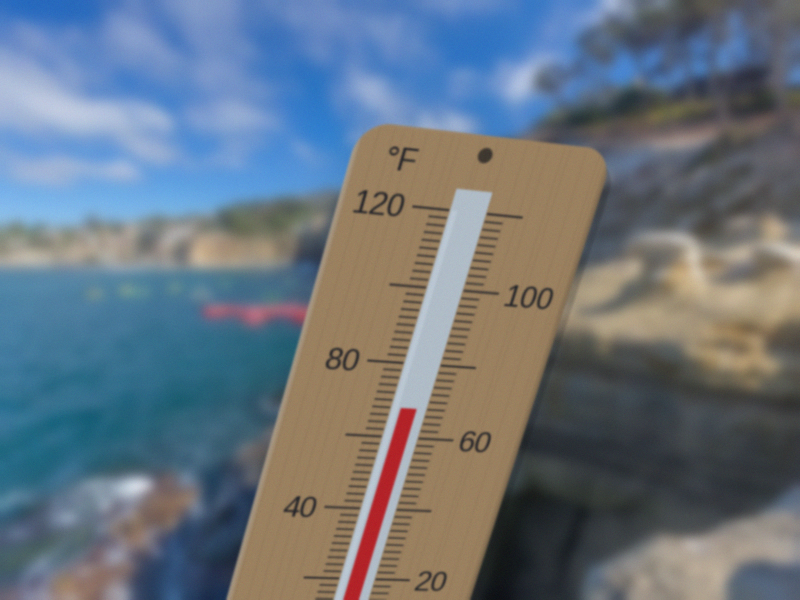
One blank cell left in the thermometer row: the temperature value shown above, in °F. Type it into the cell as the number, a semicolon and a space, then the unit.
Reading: 68; °F
